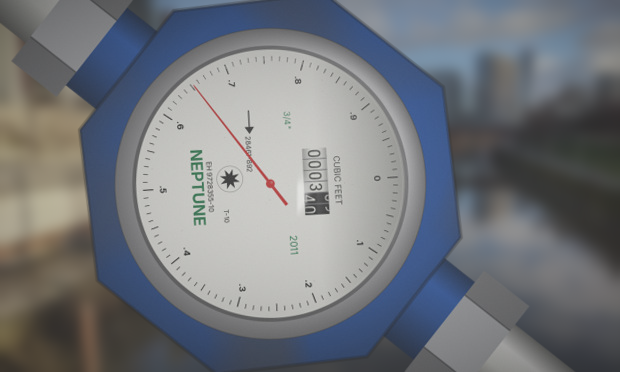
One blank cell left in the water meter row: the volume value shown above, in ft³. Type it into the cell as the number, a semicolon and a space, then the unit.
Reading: 339.65; ft³
